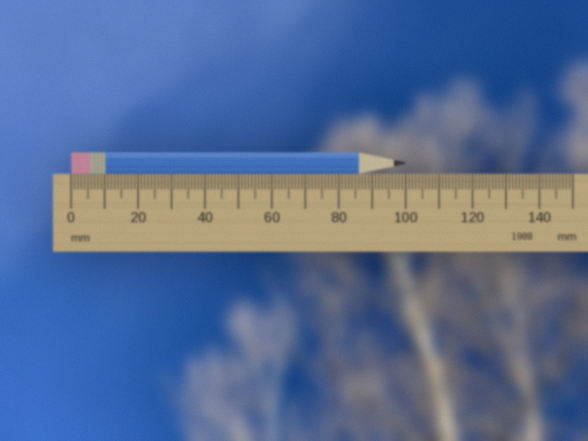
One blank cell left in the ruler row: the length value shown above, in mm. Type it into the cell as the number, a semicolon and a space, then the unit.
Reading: 100; mm
